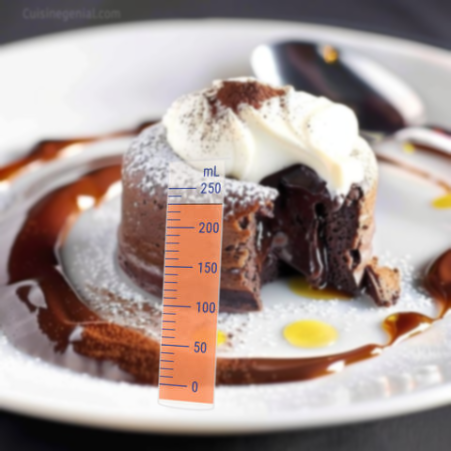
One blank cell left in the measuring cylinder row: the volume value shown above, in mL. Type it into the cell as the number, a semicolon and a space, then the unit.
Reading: 230; mL
